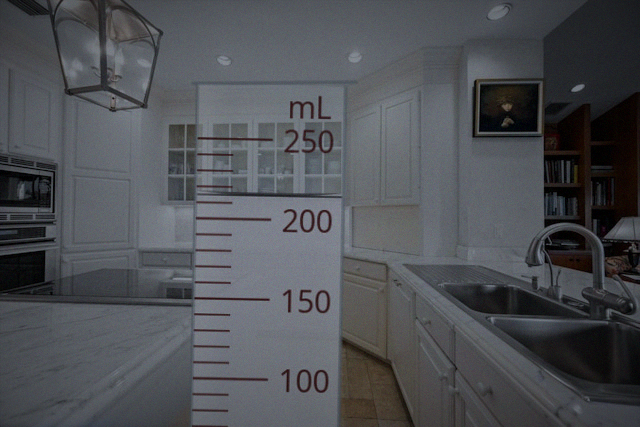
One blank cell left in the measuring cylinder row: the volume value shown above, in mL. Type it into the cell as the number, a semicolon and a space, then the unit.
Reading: 215; mL
